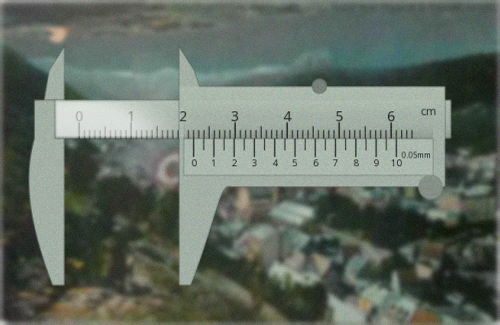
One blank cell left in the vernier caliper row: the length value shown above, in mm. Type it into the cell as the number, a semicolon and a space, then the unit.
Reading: 22.0; mm
